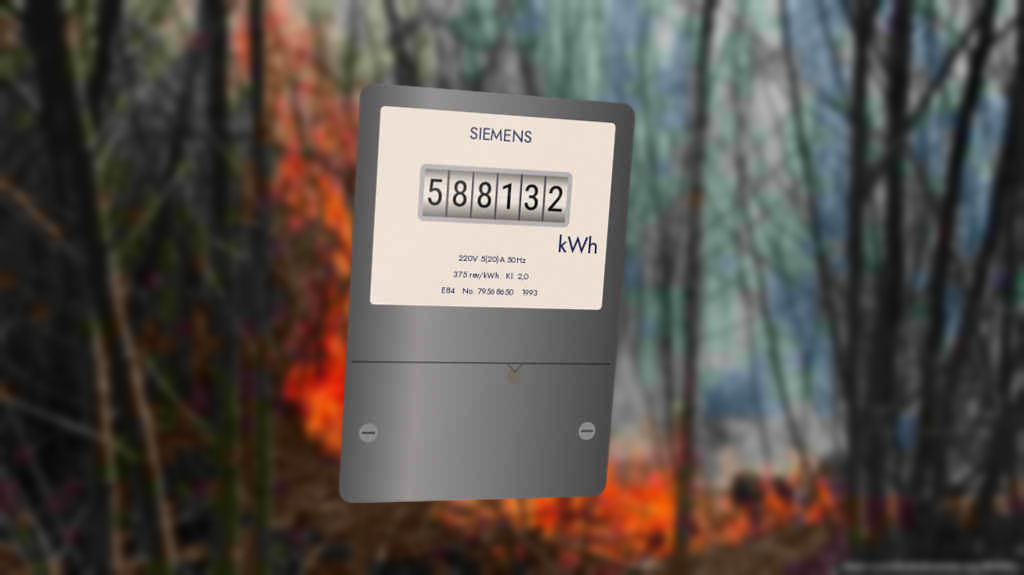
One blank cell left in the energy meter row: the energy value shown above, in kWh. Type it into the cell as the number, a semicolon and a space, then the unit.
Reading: 588132; kWh
